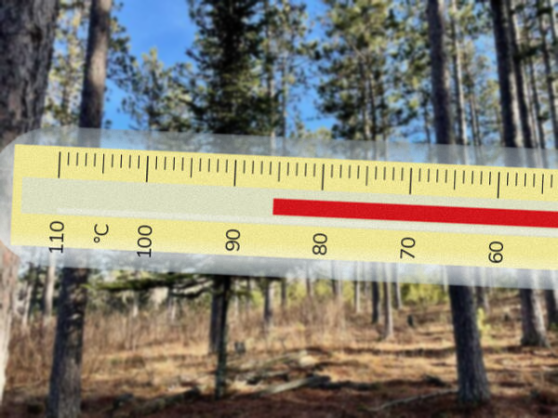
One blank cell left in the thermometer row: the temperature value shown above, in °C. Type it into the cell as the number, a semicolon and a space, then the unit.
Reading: 85.5; °C
